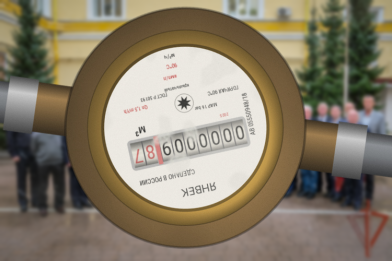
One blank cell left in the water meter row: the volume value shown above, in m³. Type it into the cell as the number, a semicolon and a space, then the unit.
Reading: 9.87; m³
